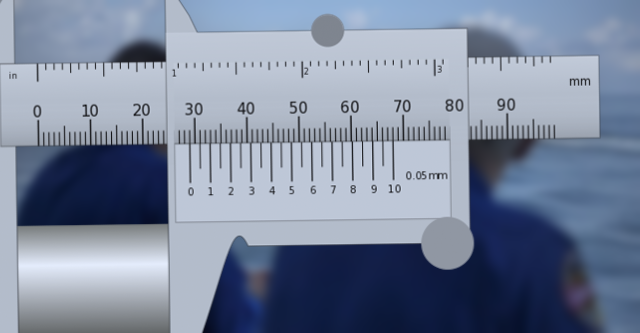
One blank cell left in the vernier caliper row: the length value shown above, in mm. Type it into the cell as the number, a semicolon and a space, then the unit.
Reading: 29.0; mm
